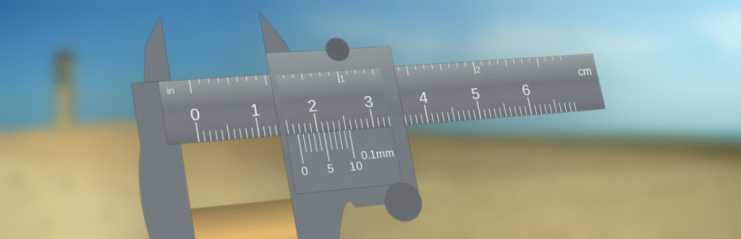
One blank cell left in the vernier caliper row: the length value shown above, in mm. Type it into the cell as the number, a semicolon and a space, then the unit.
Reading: 16.6; mm
